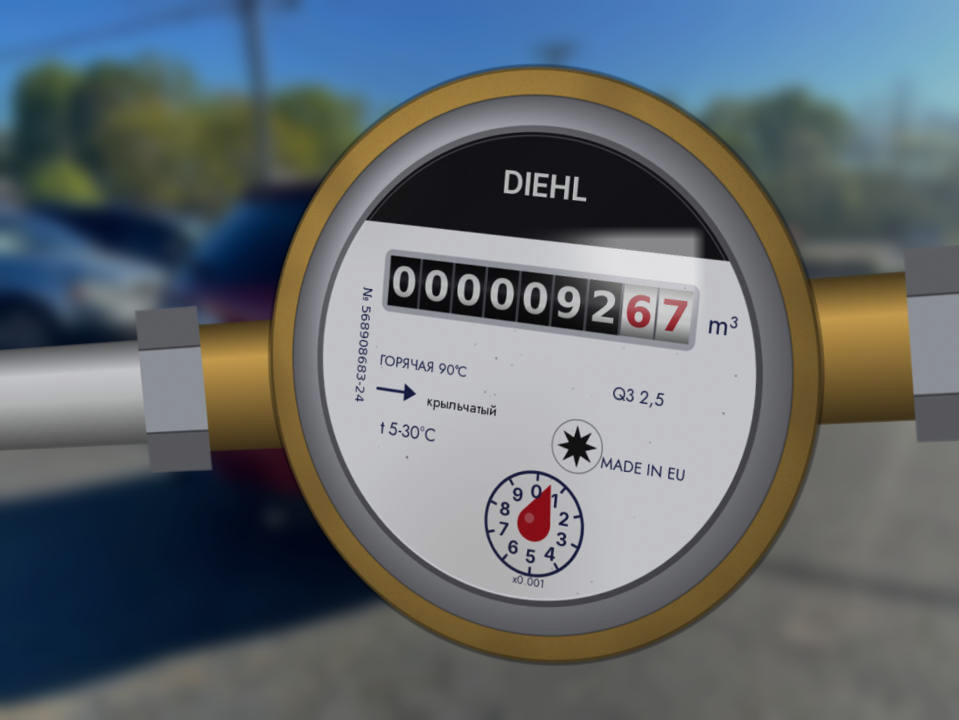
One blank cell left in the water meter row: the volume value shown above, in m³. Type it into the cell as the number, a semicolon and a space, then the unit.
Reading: 92.670; m³
